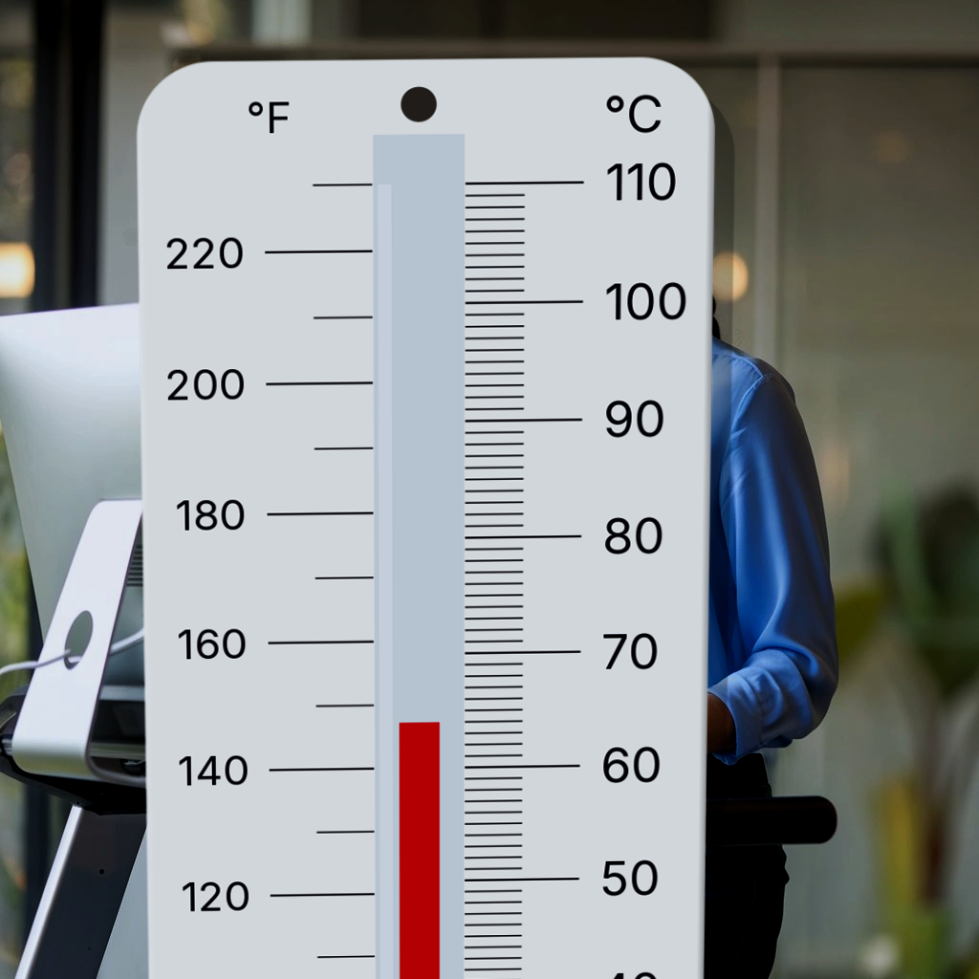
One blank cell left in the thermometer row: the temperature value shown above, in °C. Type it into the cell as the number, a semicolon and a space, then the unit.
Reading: 64; °C
